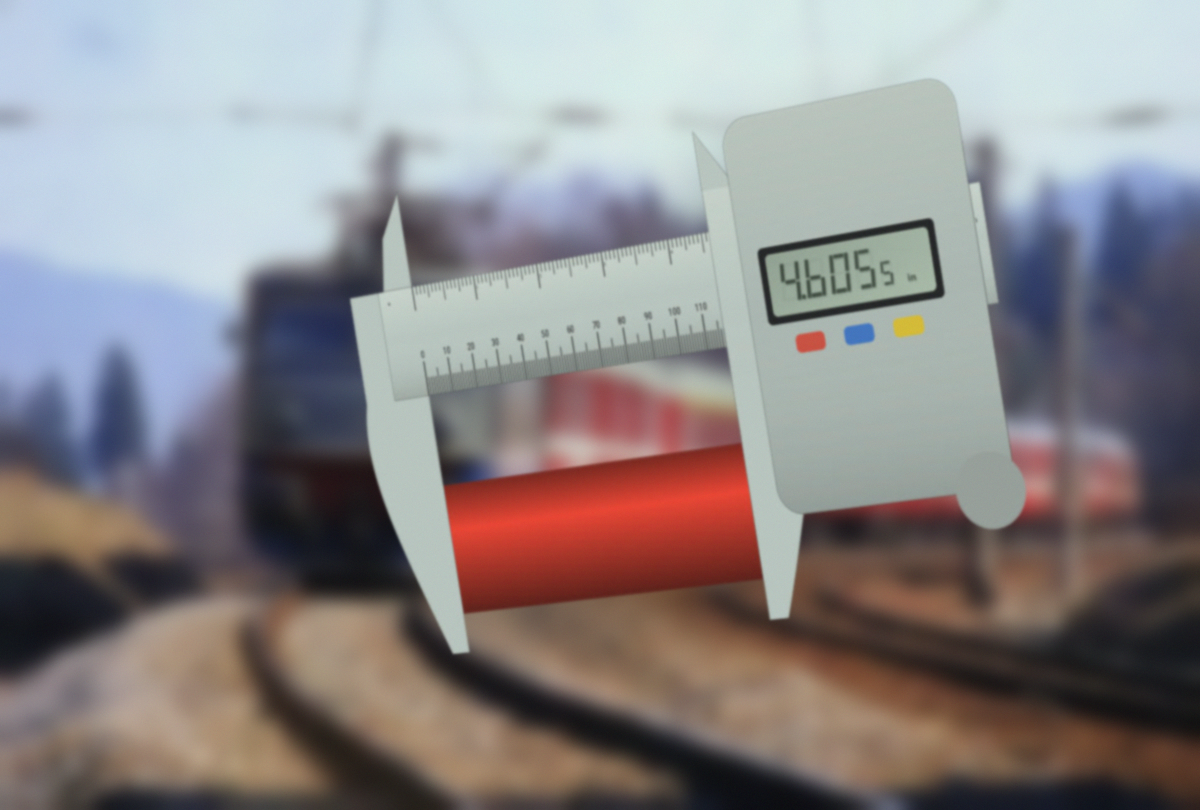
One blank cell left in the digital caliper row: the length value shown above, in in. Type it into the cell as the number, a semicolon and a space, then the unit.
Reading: 4.6055; in
